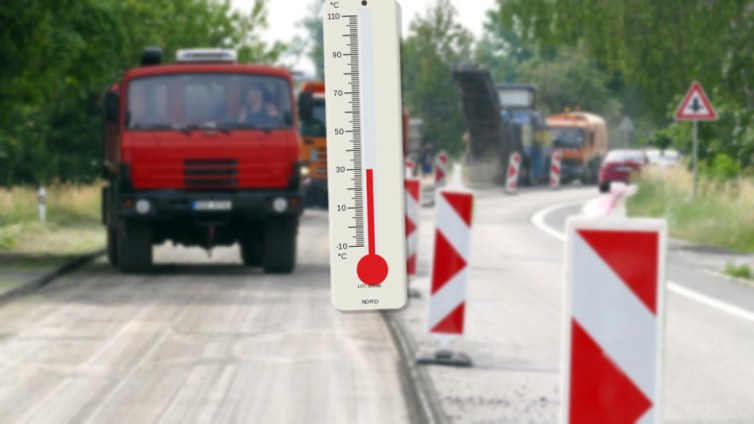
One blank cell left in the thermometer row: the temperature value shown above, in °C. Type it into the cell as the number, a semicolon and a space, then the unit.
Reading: 30; °C
